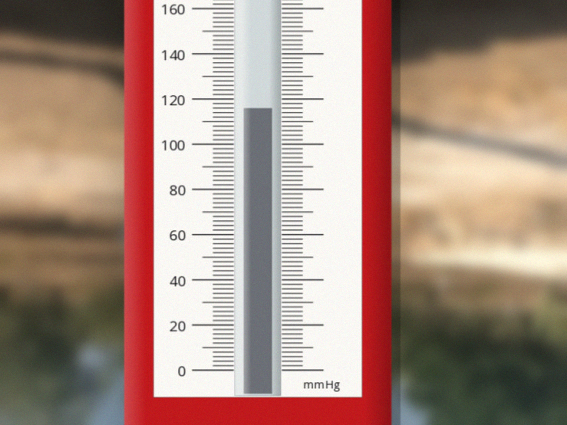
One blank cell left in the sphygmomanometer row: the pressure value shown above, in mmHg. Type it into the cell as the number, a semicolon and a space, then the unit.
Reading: 116; mmHg
